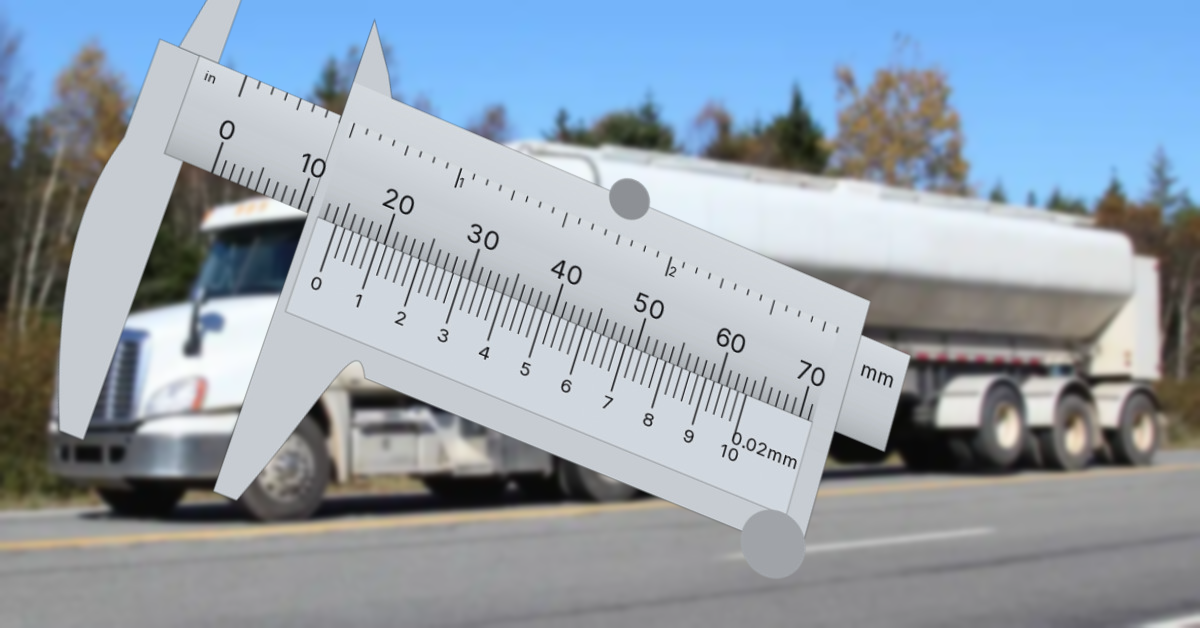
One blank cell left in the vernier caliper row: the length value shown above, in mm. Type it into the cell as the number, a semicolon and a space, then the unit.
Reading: 14.4; mm
